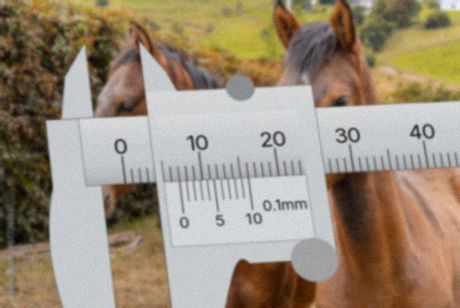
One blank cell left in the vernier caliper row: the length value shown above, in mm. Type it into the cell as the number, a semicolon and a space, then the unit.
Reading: 7.0; mm
